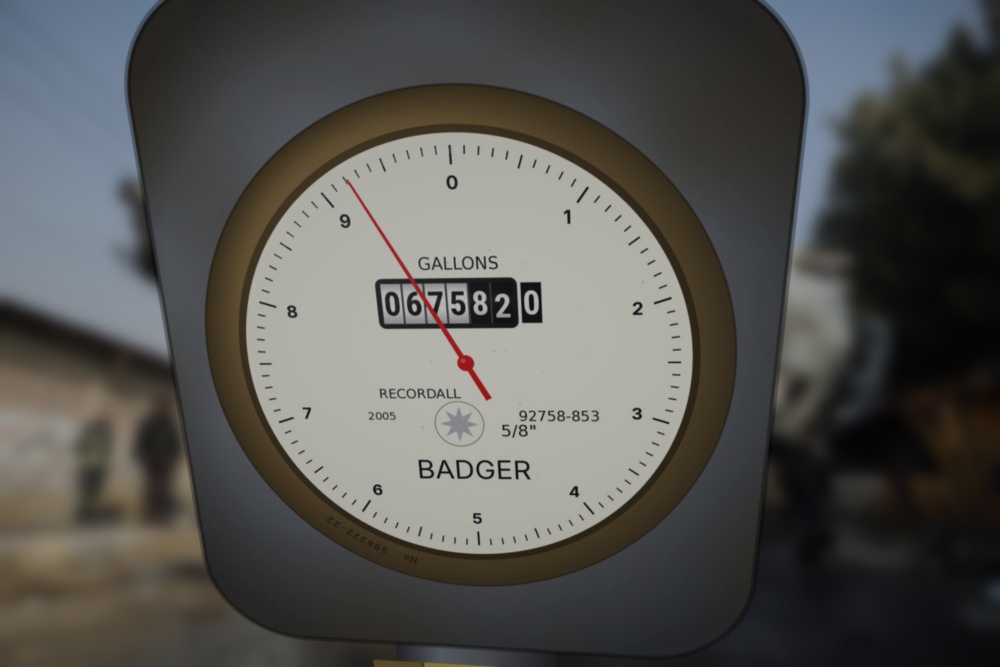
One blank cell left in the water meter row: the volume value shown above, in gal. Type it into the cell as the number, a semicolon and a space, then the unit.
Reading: 675819.2; gal
